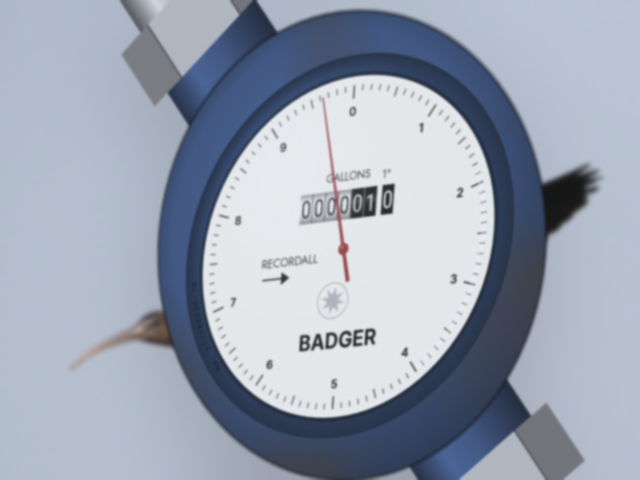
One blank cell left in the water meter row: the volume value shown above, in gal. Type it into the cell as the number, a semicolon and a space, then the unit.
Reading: 9.6; gal
